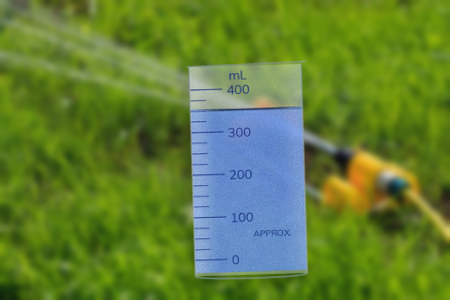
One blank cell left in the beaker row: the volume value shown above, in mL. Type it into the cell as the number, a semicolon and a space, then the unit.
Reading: 350; mL
